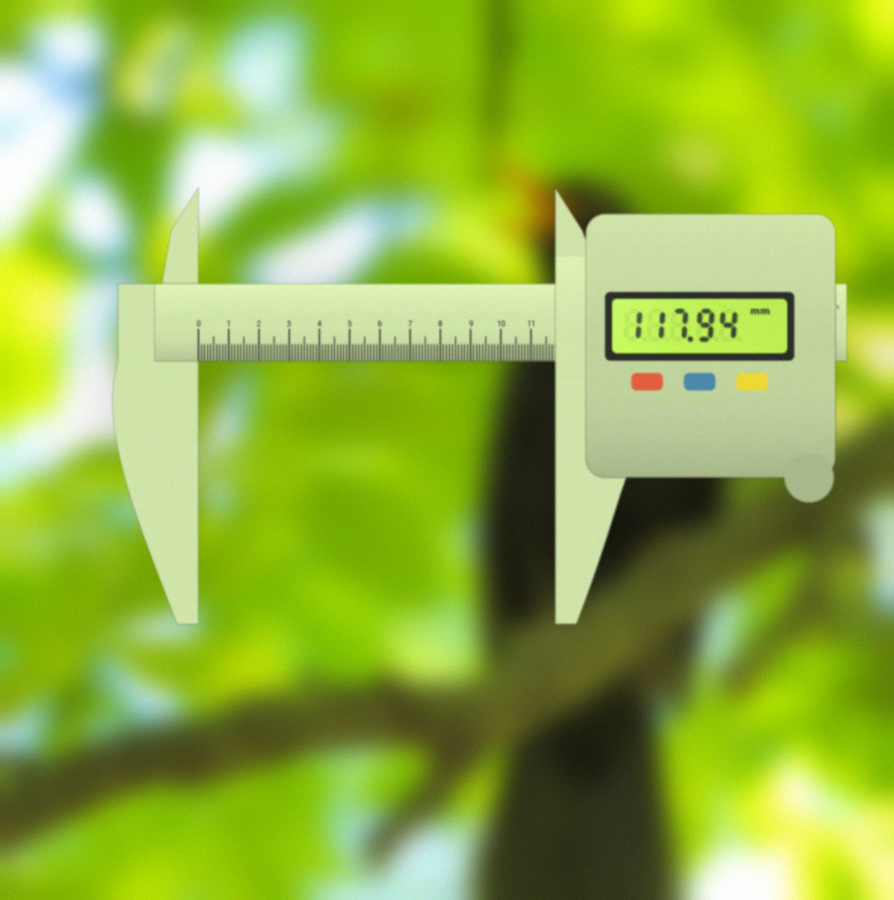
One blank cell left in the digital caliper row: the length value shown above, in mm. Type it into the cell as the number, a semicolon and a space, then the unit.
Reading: 117.94; mm
